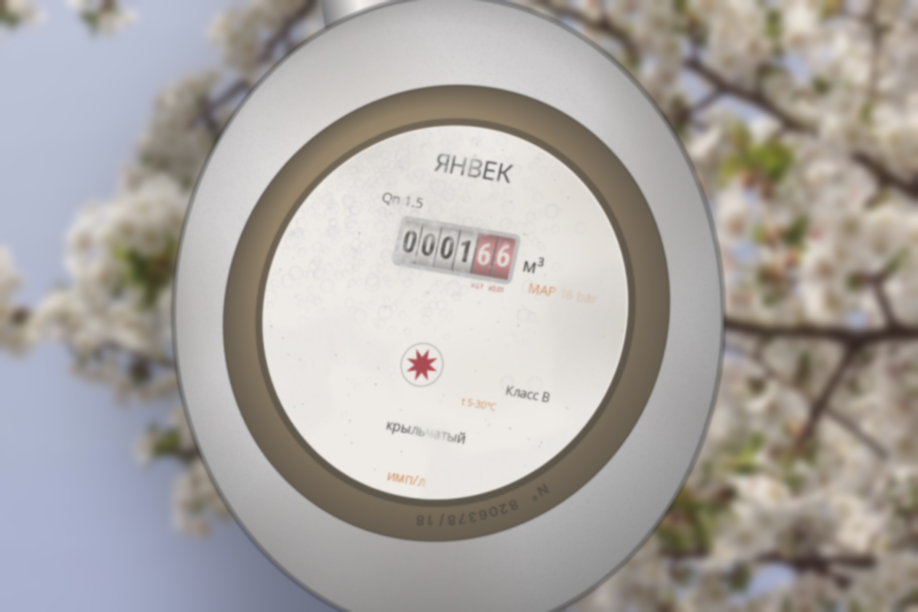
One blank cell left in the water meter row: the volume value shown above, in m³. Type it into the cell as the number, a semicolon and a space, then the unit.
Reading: 1.66; m³
